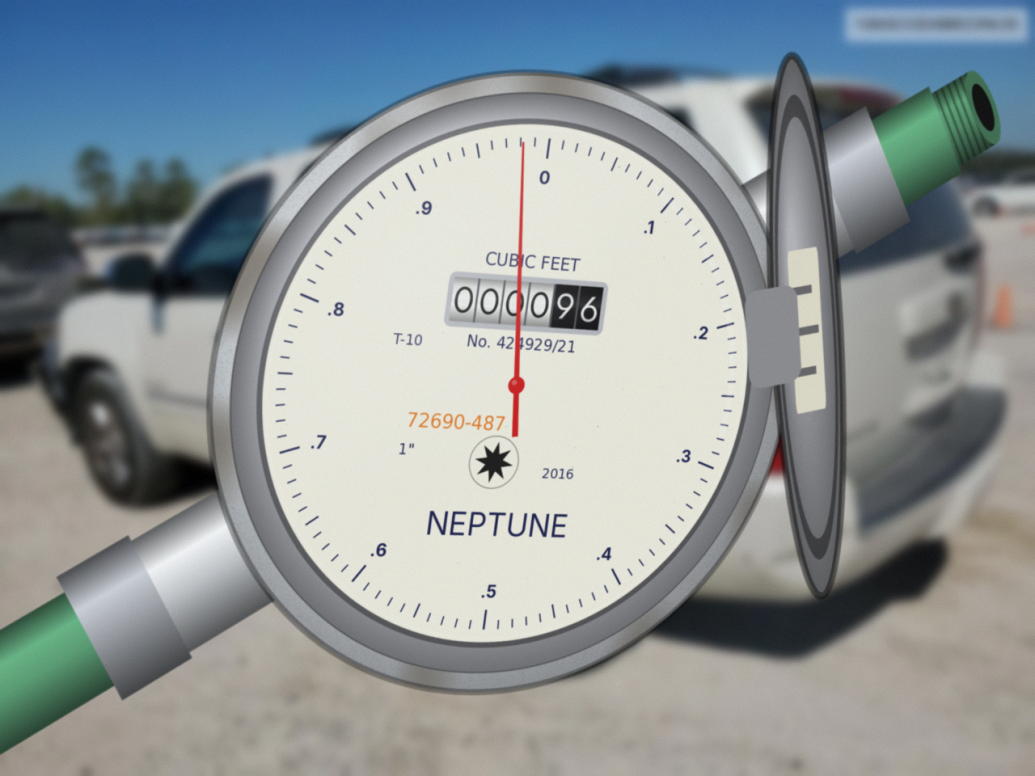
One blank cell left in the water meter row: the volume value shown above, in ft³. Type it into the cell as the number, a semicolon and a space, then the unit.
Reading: 95.98; ft³
